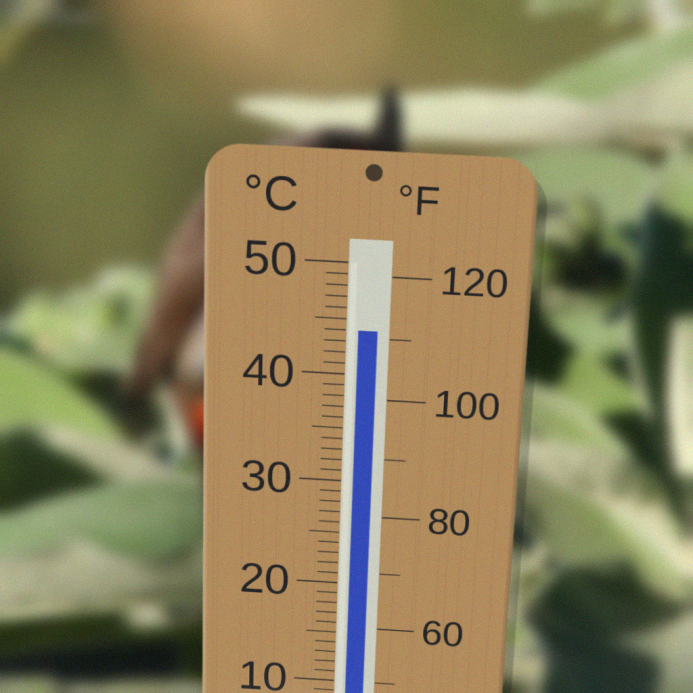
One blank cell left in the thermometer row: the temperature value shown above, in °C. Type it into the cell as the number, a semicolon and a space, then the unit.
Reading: 44; °C
